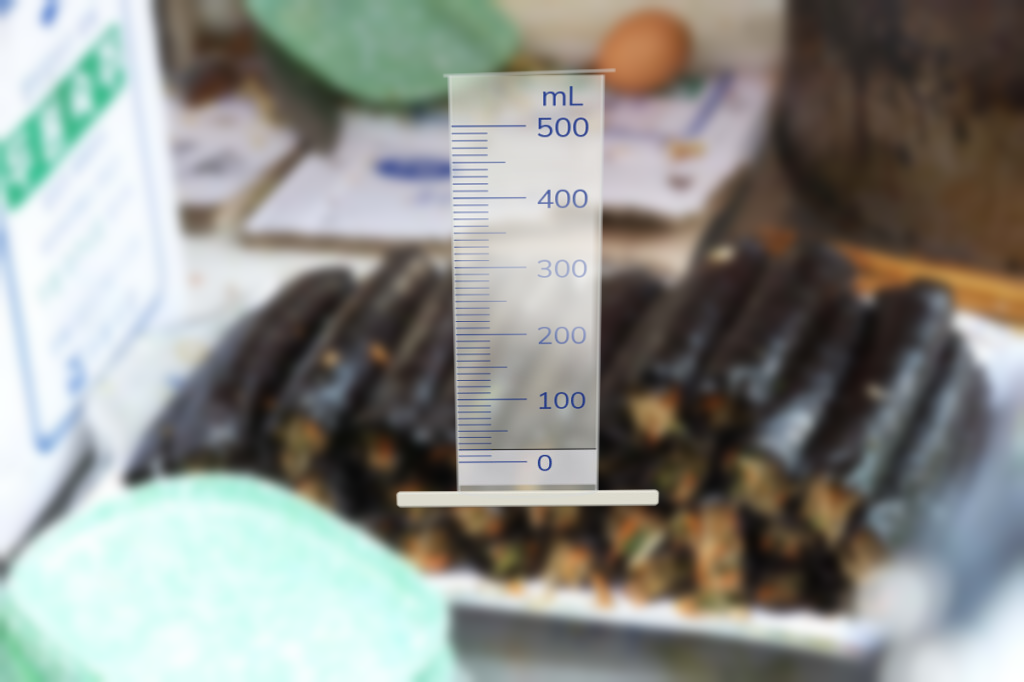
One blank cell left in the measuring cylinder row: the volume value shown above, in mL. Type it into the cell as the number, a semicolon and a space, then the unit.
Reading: 20; mL
